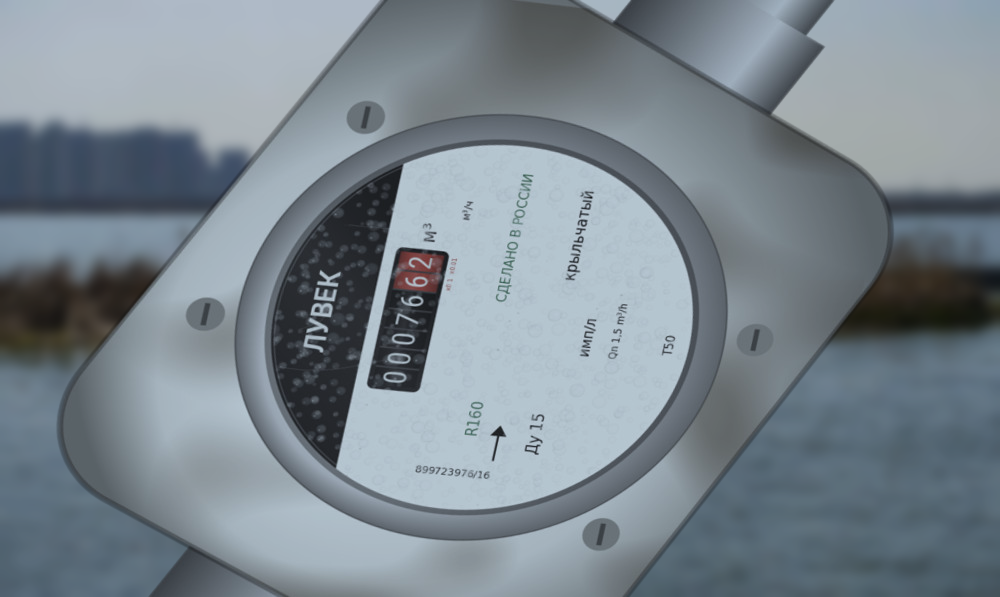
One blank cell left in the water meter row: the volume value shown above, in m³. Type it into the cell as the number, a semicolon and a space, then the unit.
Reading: 76.62; m³
